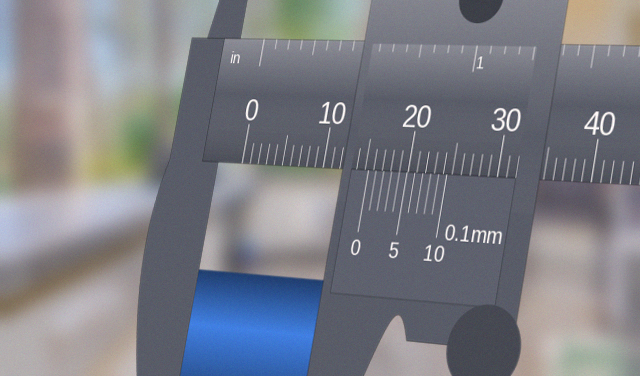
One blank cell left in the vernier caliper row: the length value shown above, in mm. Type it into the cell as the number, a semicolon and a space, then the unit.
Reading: 15.4; mm
